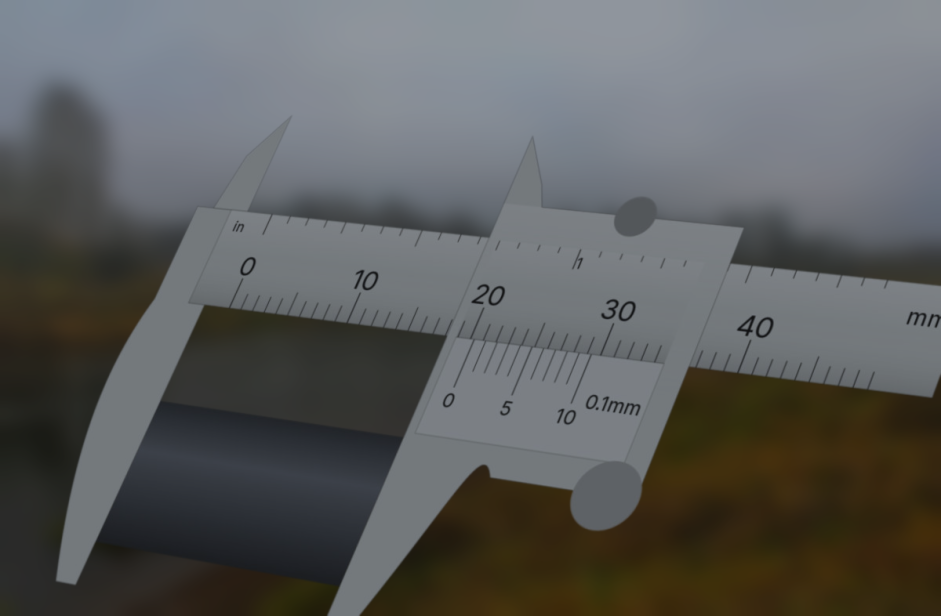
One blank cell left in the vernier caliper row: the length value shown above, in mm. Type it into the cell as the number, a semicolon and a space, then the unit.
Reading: 20.3; mm
